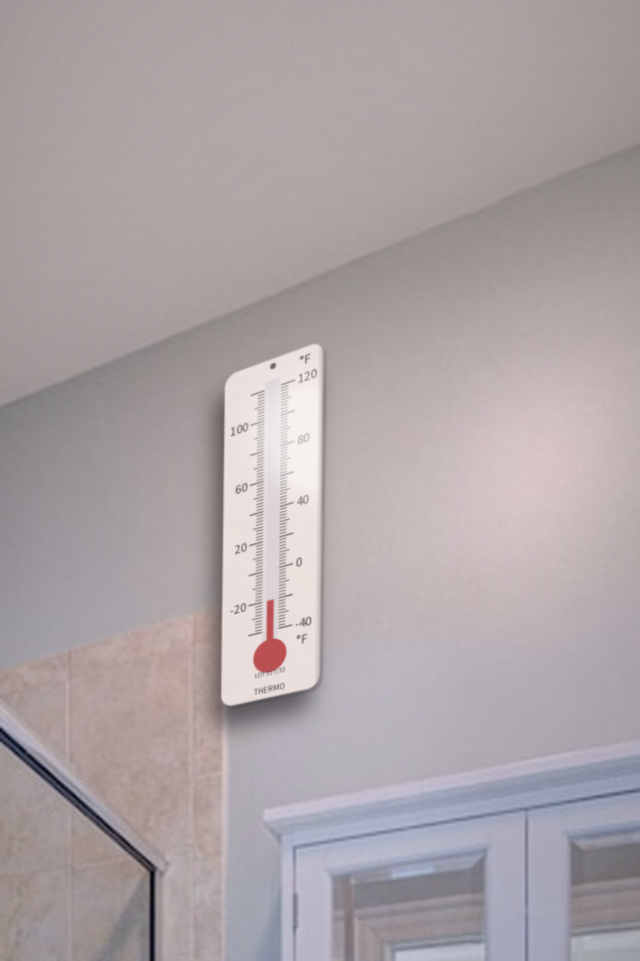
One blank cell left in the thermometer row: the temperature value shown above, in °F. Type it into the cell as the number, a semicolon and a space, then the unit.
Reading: -20; °F
